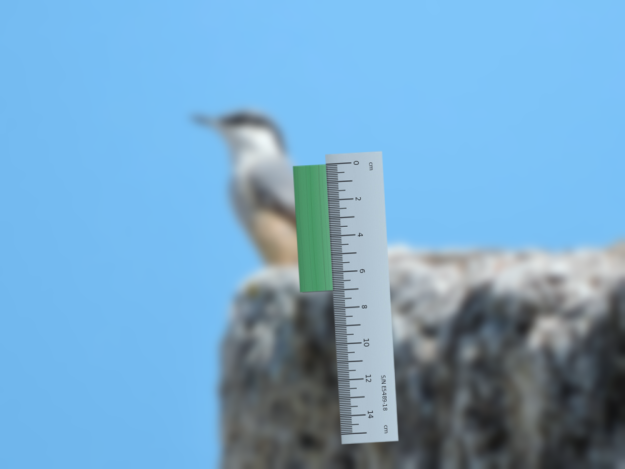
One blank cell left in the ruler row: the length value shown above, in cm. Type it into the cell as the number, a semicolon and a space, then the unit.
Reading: 7; cm
